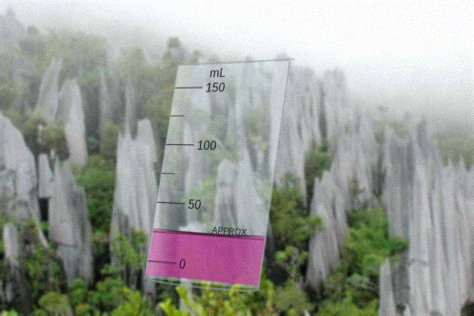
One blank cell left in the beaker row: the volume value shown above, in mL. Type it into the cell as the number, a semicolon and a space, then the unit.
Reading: 25; mL
